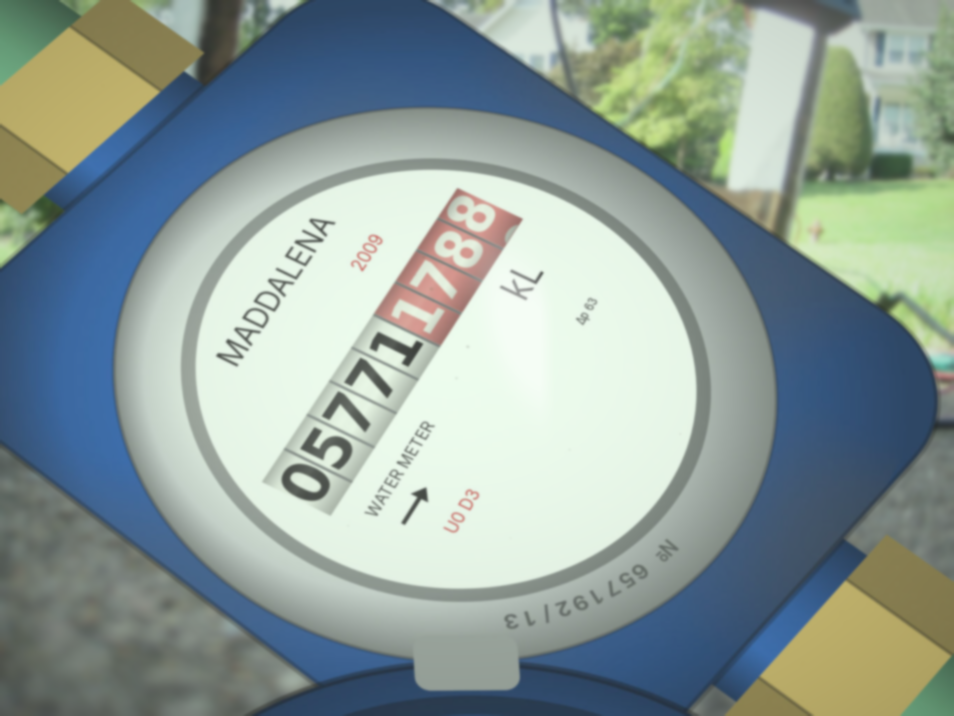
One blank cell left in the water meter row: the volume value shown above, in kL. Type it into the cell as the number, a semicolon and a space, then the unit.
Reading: 5771.1788; kL
